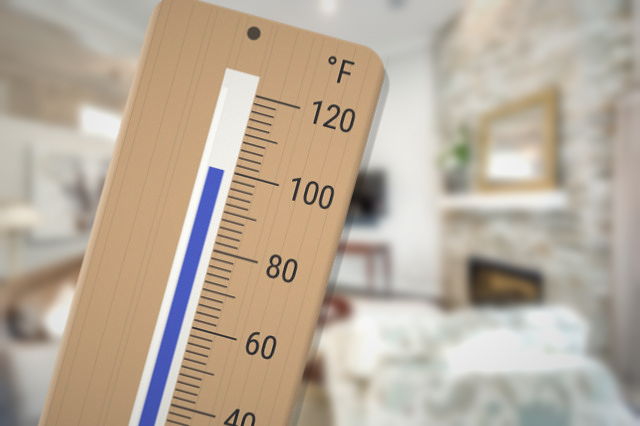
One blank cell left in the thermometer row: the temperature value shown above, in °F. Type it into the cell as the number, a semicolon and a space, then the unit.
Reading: 100; °F
